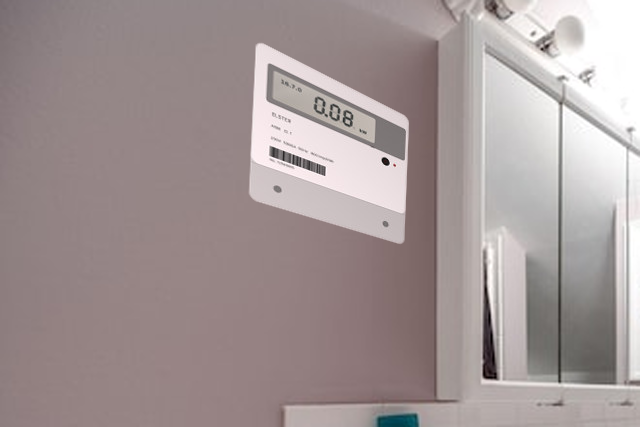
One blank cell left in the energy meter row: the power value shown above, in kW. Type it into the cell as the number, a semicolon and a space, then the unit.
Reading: 0.08; kW
